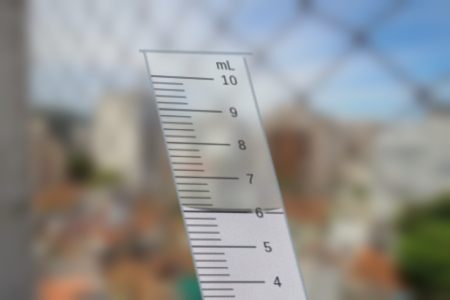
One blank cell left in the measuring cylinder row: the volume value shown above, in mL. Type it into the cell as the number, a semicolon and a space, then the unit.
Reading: 6; mL
